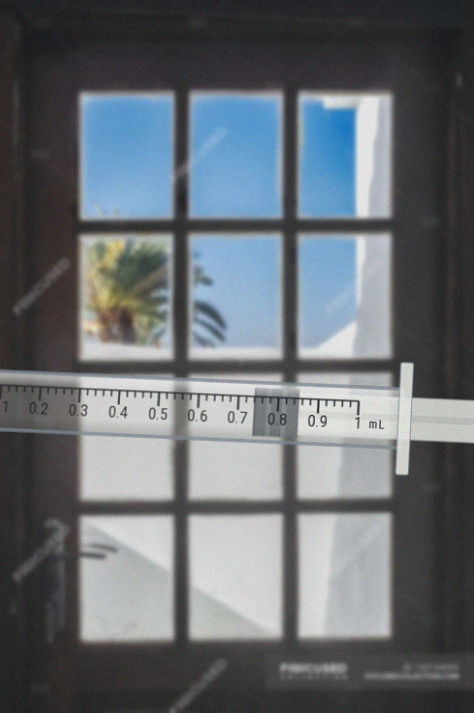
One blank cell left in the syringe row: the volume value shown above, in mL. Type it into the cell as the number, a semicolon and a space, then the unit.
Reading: 0.74; mL
